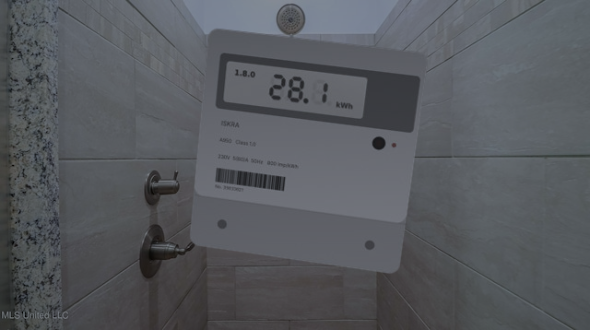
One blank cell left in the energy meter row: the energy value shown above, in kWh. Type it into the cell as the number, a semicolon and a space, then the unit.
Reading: 28.1; kWh
